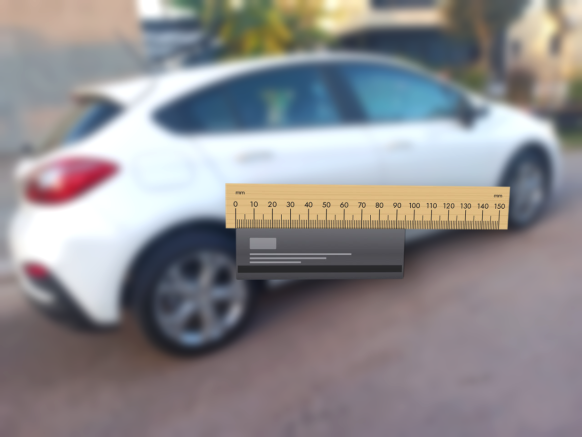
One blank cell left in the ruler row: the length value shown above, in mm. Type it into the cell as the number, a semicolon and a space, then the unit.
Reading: 95; mm
